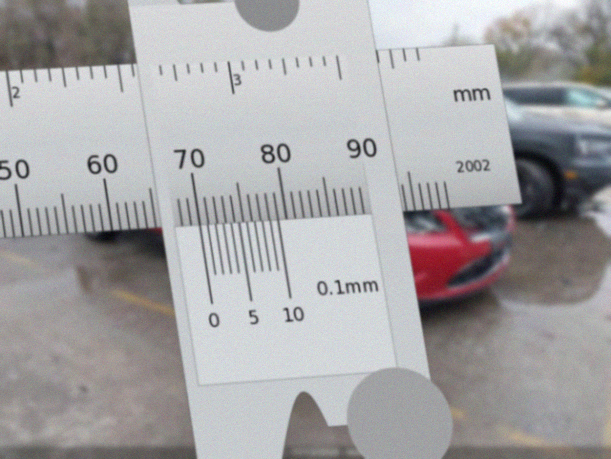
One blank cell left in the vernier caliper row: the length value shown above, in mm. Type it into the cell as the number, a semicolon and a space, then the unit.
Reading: 70.0; mm
